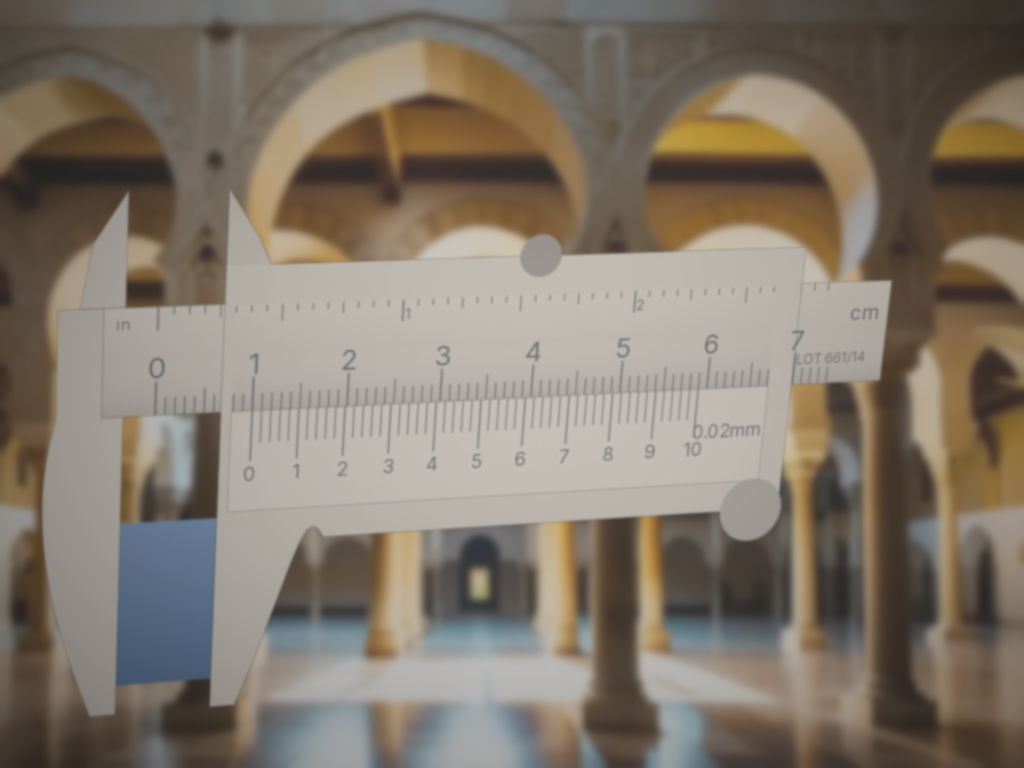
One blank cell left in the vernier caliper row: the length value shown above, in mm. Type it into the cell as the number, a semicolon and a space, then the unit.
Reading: 10.0; mm
